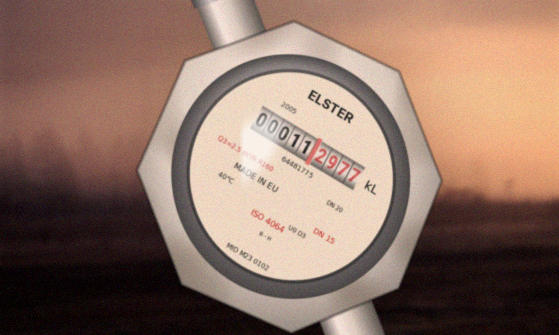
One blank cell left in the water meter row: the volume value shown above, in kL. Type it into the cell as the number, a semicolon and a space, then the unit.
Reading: 11.2977; kL
